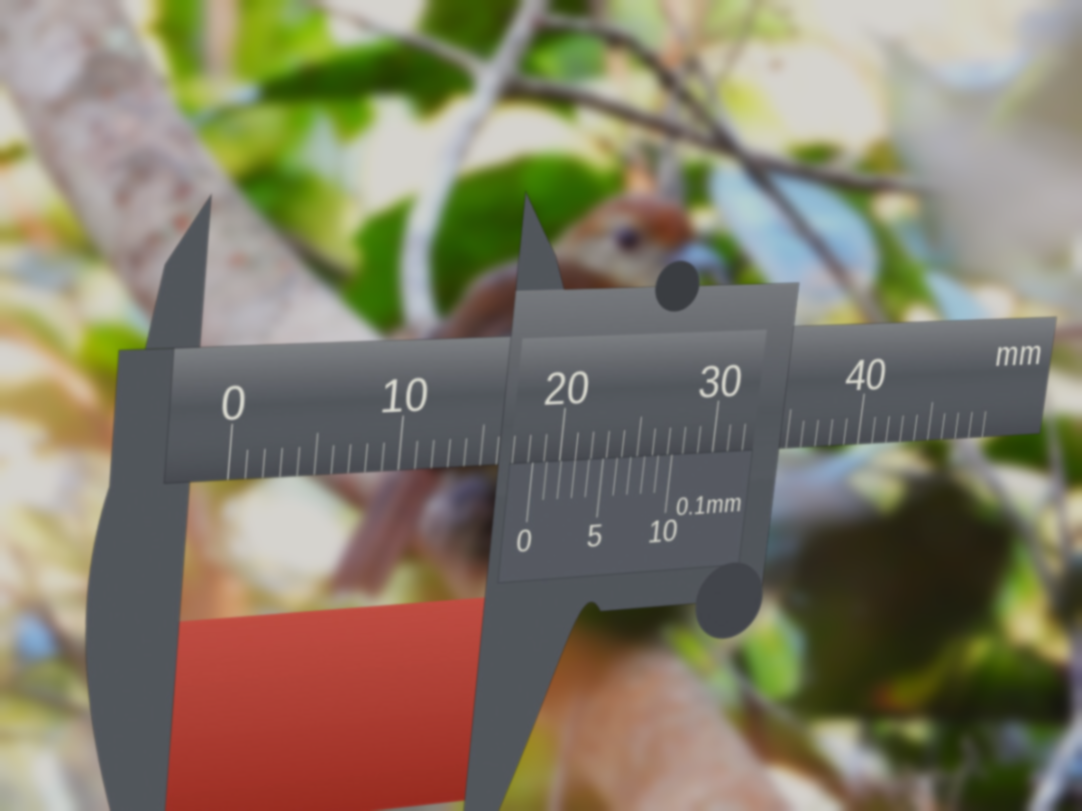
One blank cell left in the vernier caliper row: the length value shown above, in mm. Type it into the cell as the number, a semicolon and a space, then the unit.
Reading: 18.3; mm
